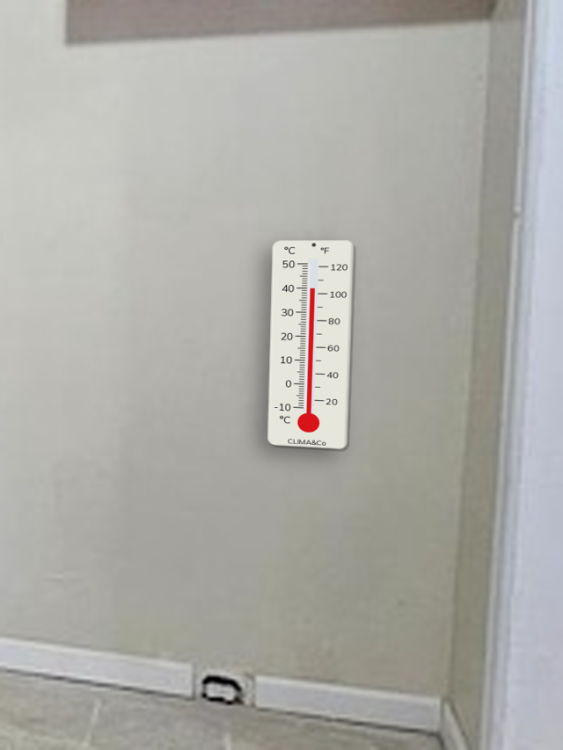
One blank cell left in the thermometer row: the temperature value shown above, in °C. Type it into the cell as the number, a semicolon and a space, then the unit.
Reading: 40; °C
